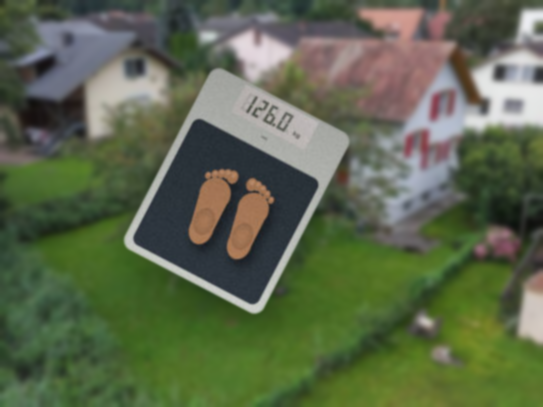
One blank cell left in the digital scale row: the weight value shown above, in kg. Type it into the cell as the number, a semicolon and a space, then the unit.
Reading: 126.0; kg
